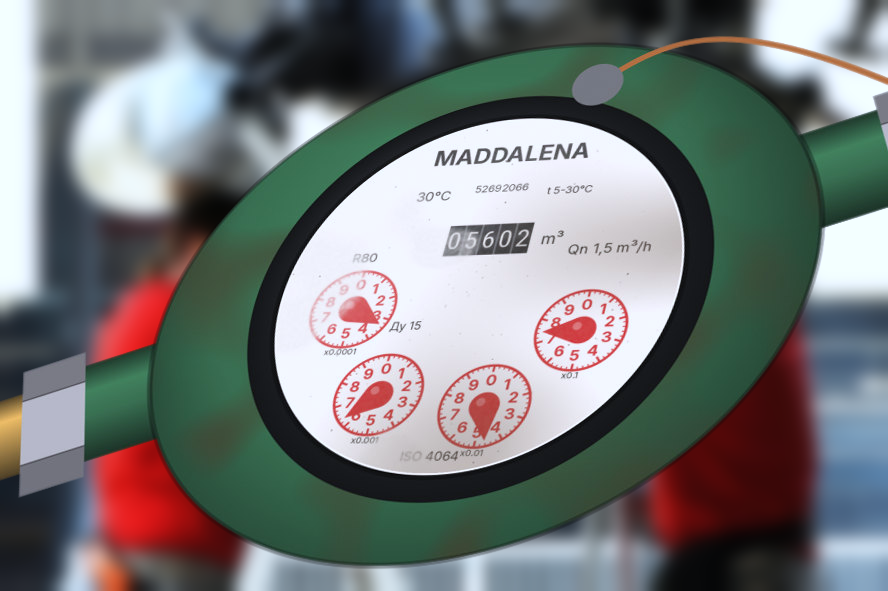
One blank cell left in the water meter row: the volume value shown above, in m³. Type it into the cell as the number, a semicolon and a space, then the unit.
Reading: 5602.7463; m³
